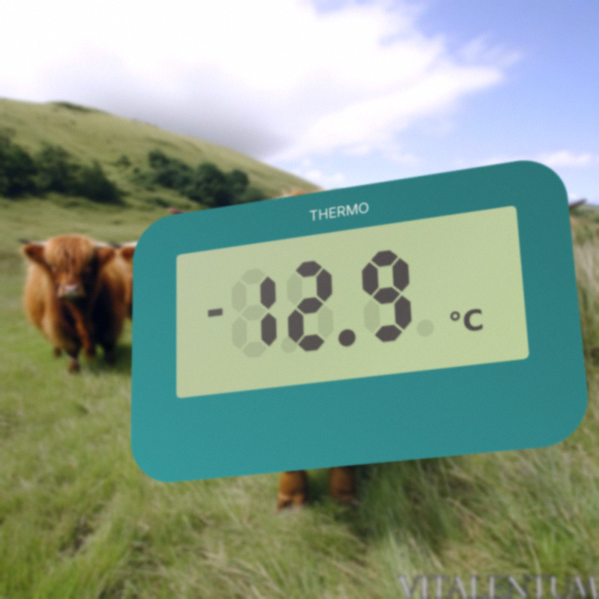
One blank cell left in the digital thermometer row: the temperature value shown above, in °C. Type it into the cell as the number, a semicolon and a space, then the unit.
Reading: -12.9; °C
